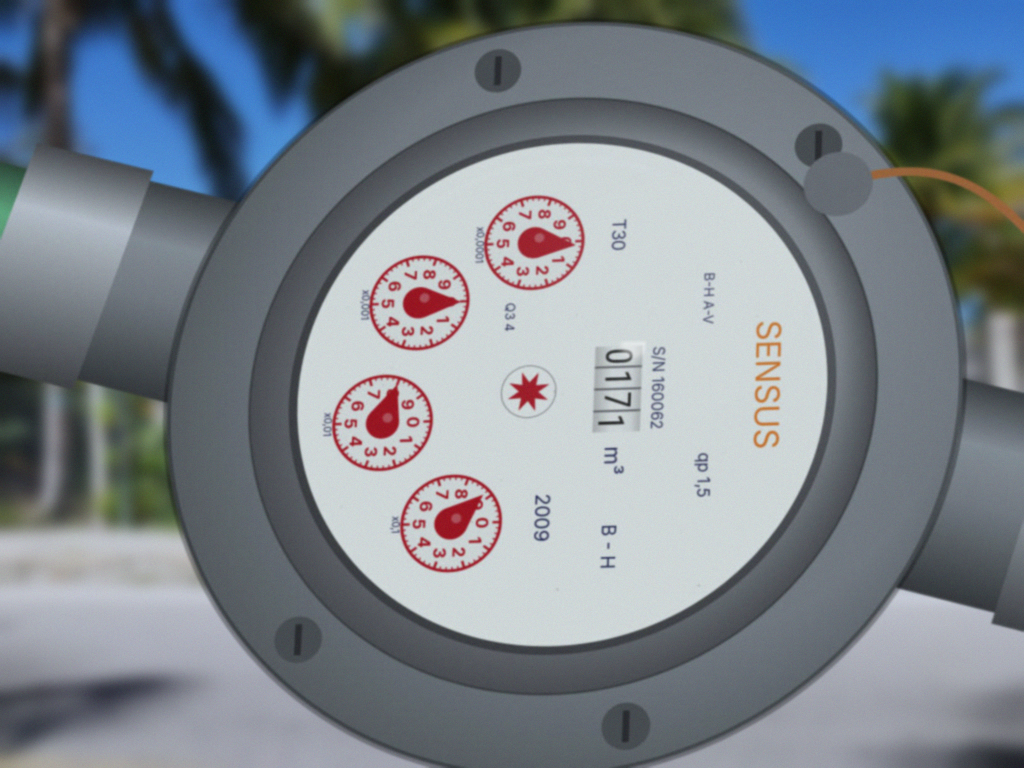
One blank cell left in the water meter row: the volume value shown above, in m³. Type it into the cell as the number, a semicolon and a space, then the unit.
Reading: 170.8800; m³
